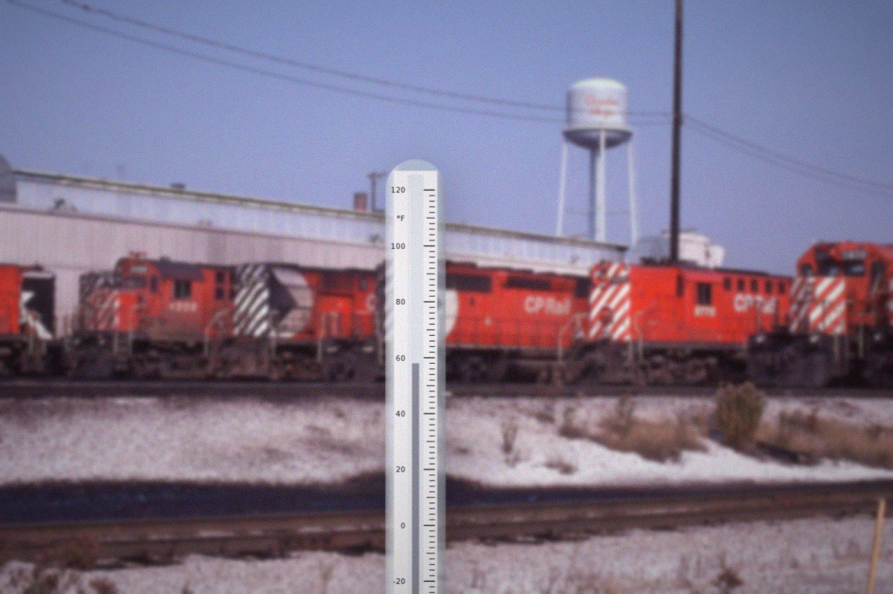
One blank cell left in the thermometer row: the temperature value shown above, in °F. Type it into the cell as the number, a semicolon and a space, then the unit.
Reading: 58; °F
